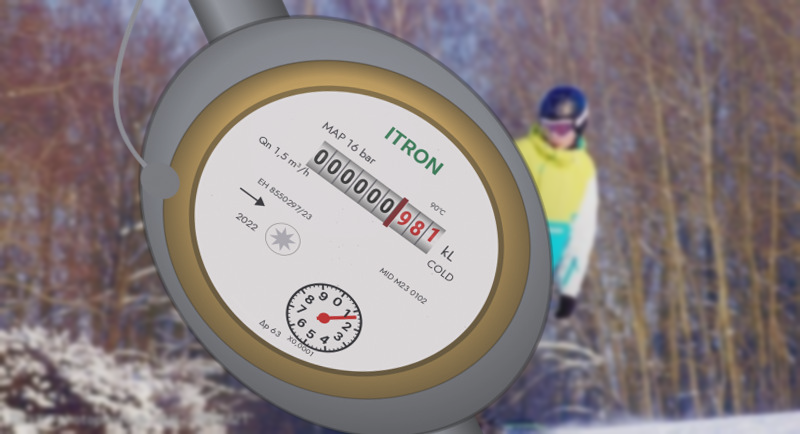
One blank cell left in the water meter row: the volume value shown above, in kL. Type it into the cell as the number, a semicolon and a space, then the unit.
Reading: 0.9811; kL
